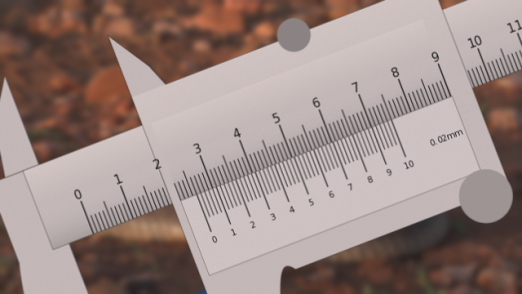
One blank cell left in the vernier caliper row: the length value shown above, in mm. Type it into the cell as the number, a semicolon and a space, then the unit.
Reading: 26.0; mm
